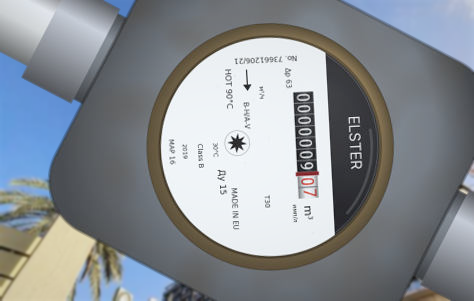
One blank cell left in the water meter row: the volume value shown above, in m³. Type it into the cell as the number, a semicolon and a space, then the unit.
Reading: 9.07; m³
